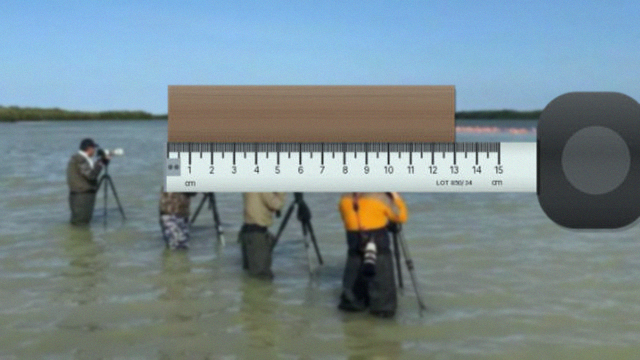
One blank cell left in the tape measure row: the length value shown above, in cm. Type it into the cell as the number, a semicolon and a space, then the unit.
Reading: 13; cm
